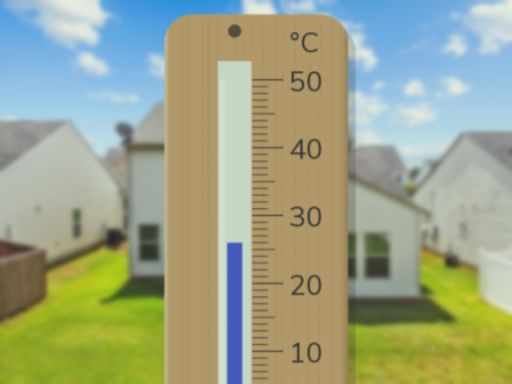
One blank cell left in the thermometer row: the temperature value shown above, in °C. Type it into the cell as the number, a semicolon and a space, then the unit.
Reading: 26; °C
